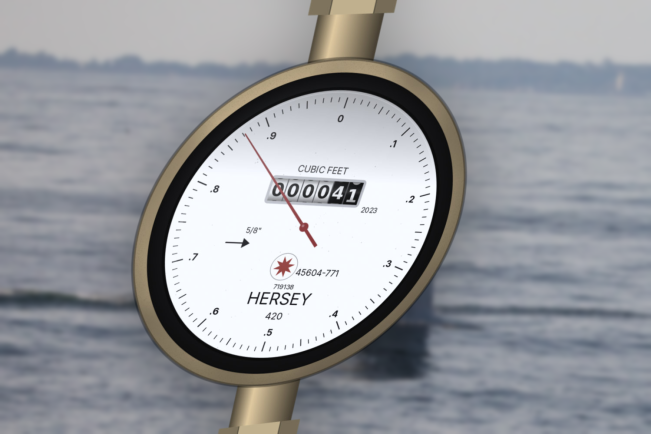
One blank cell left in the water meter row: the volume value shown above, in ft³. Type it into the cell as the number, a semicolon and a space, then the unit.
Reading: 40.87; ft³
